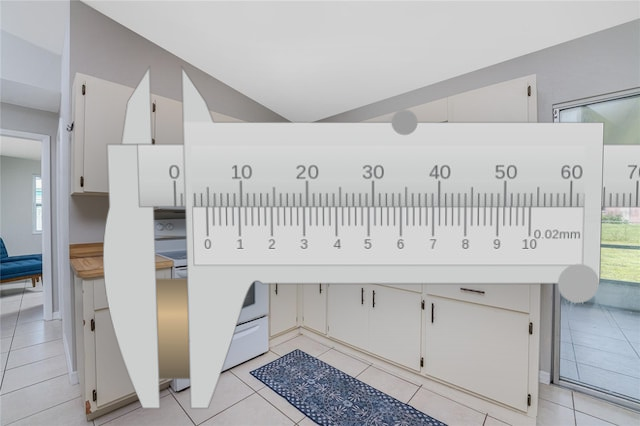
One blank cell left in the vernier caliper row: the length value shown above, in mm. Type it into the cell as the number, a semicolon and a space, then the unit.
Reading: 4.8; mm
